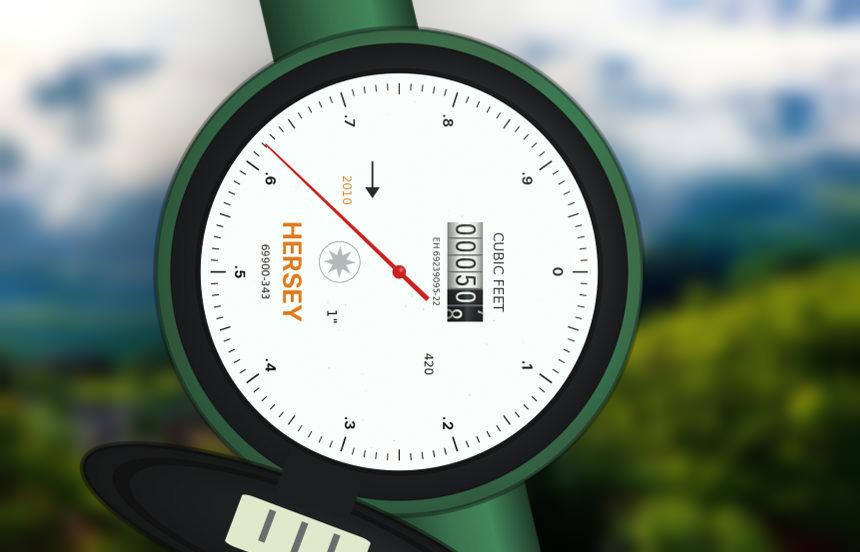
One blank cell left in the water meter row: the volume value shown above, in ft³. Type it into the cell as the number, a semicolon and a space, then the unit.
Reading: 507.62; ft³
